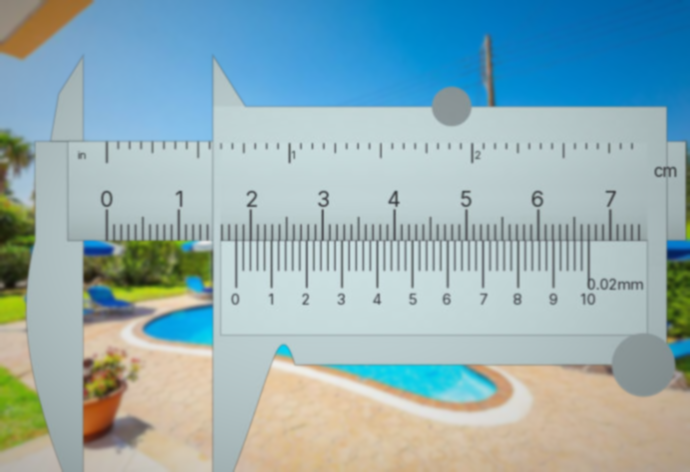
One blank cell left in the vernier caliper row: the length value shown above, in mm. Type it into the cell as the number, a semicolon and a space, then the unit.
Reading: 18.0; mm
